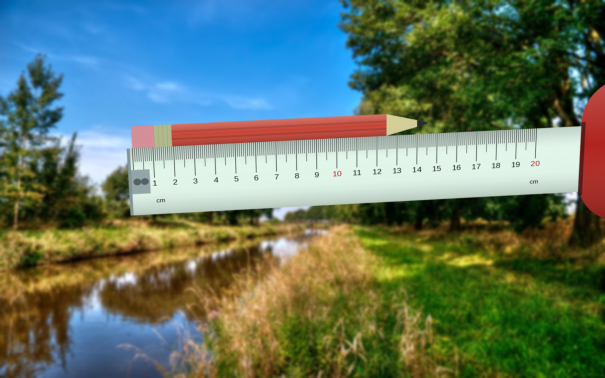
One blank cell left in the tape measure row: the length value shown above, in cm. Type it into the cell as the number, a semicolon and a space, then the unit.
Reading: 14.5; cm
